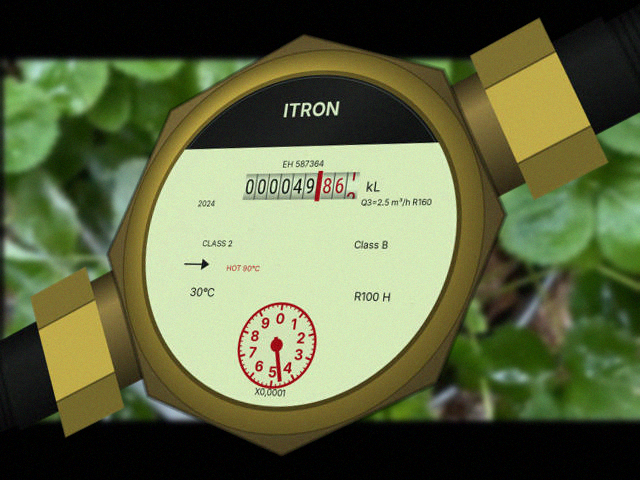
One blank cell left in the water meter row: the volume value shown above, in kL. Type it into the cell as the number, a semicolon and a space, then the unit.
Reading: 49.8614; kL
